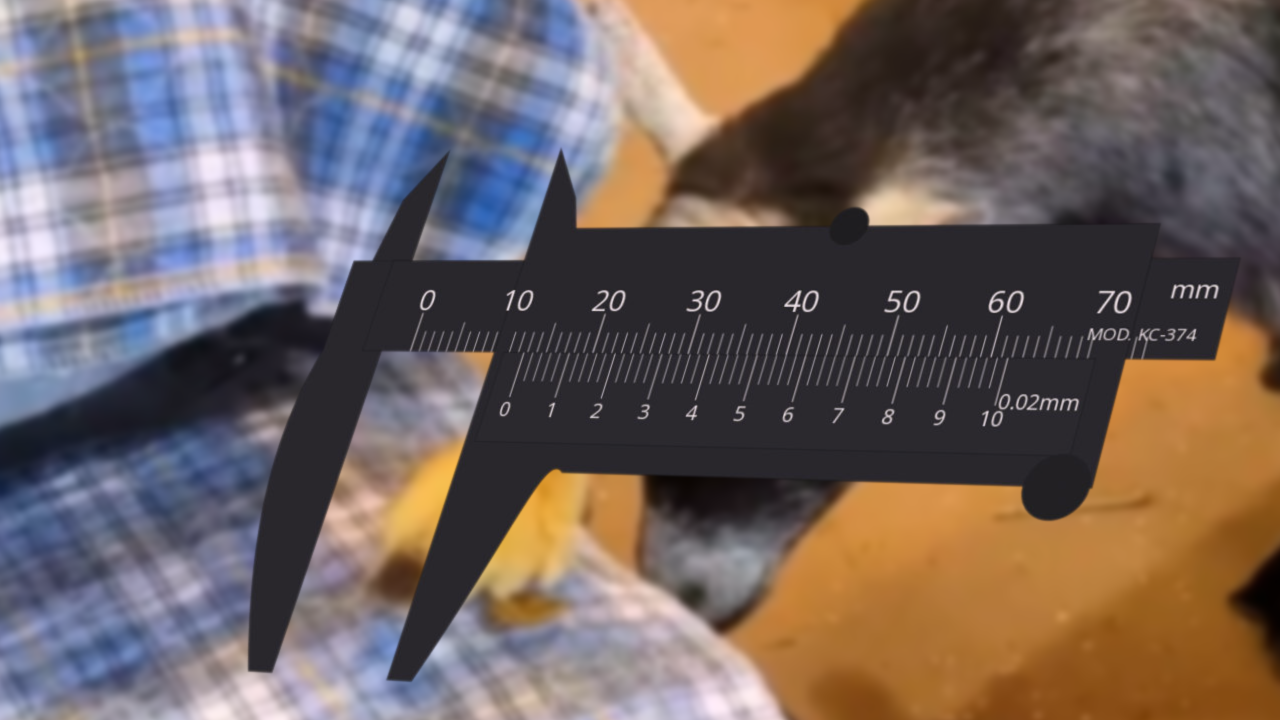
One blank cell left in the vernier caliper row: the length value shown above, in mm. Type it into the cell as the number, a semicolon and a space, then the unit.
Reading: 12.6; mm
